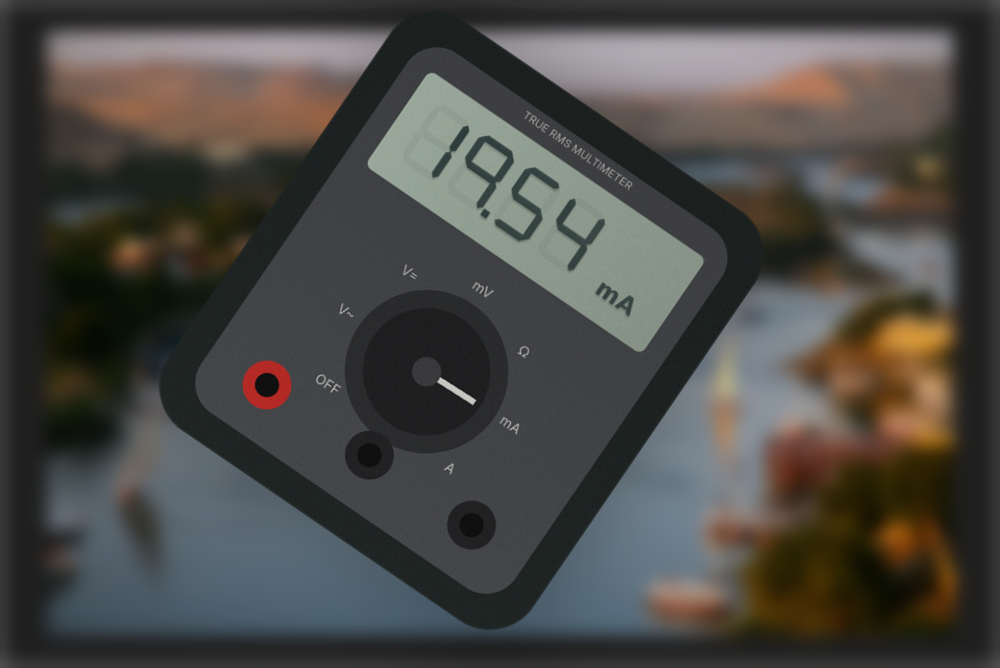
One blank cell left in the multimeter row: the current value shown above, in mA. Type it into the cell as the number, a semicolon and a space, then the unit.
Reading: 19.54; mA
